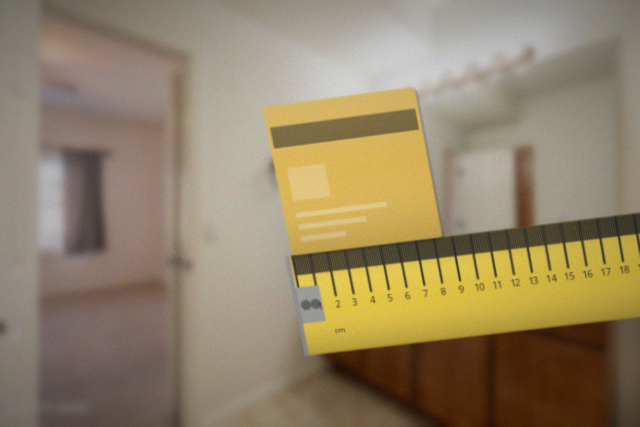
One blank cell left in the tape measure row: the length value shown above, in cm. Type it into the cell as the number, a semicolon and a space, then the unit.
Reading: 8.5; cm
